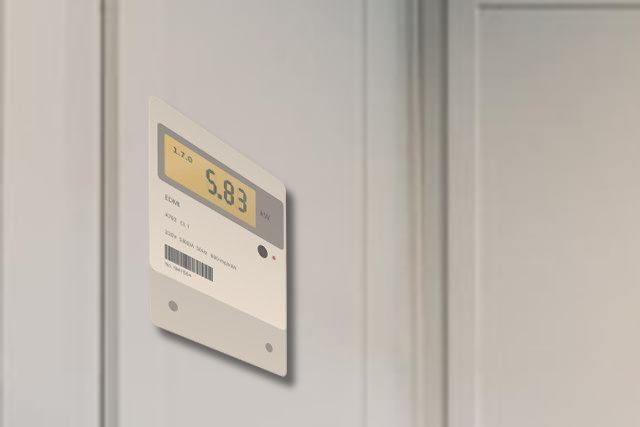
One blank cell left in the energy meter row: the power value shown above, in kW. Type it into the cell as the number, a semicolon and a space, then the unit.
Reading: 5.83; kW
